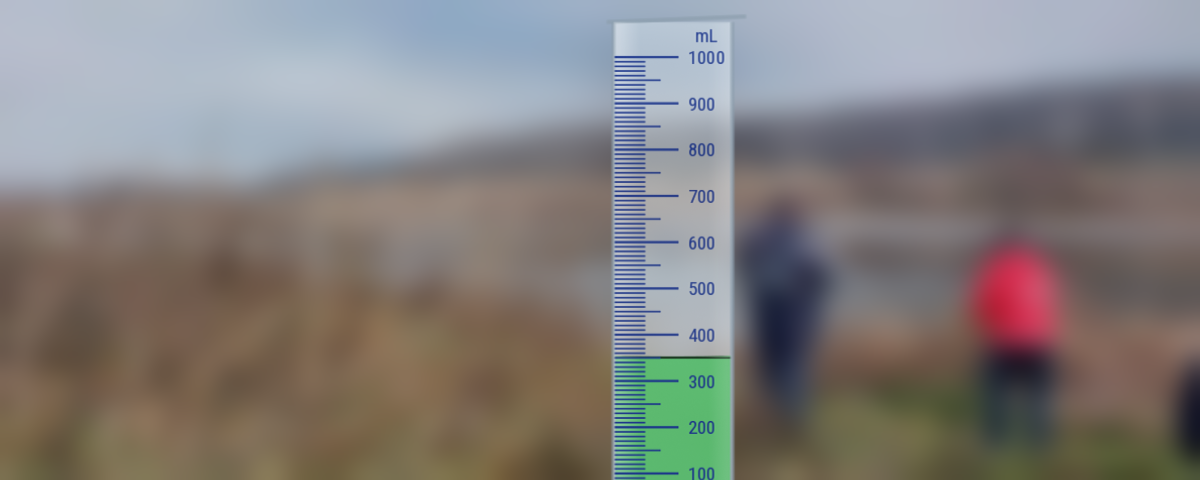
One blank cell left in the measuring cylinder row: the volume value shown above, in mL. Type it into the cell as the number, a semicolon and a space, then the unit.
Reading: 350; mL
